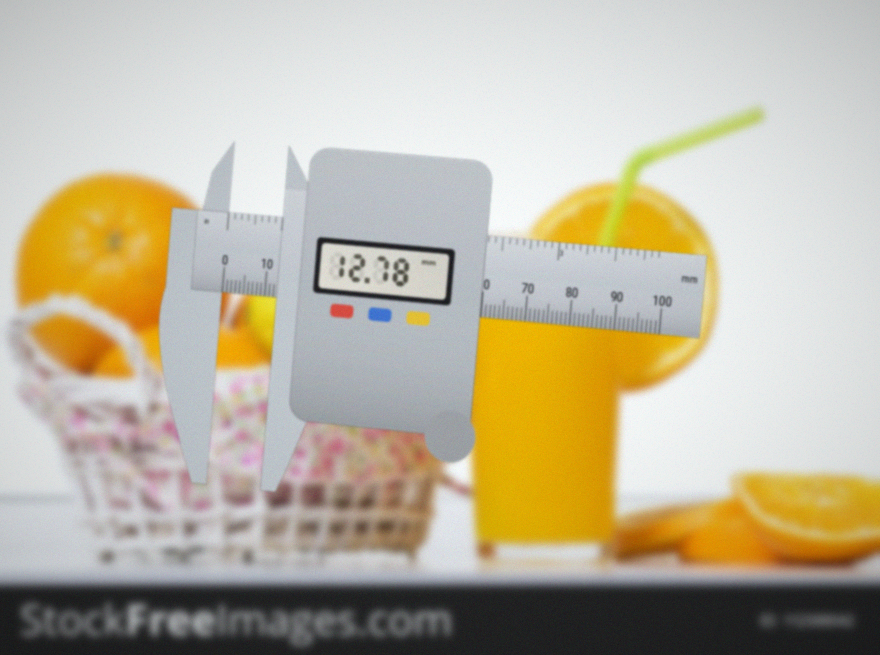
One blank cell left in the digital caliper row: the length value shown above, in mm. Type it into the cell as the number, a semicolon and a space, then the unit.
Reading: 12.78; mm
